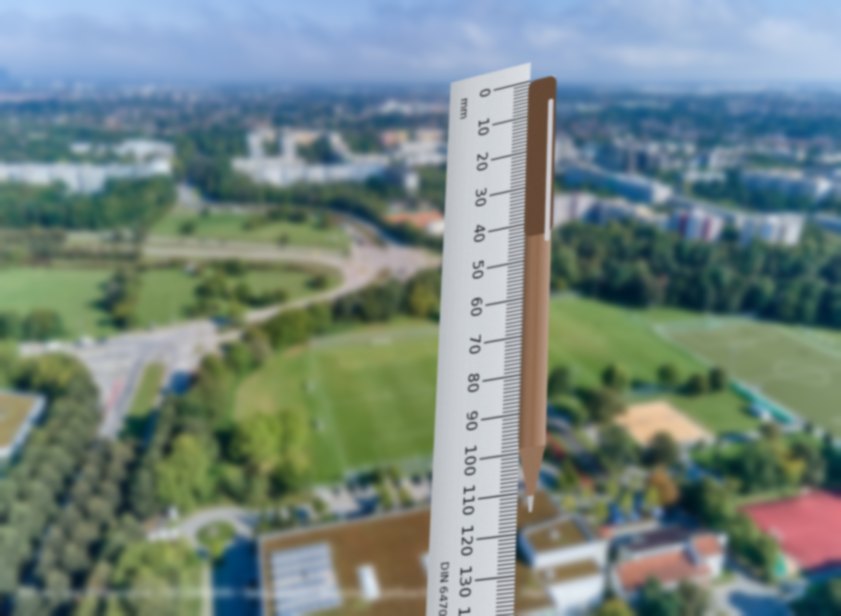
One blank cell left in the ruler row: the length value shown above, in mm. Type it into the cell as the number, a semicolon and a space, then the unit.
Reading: 115; mm
